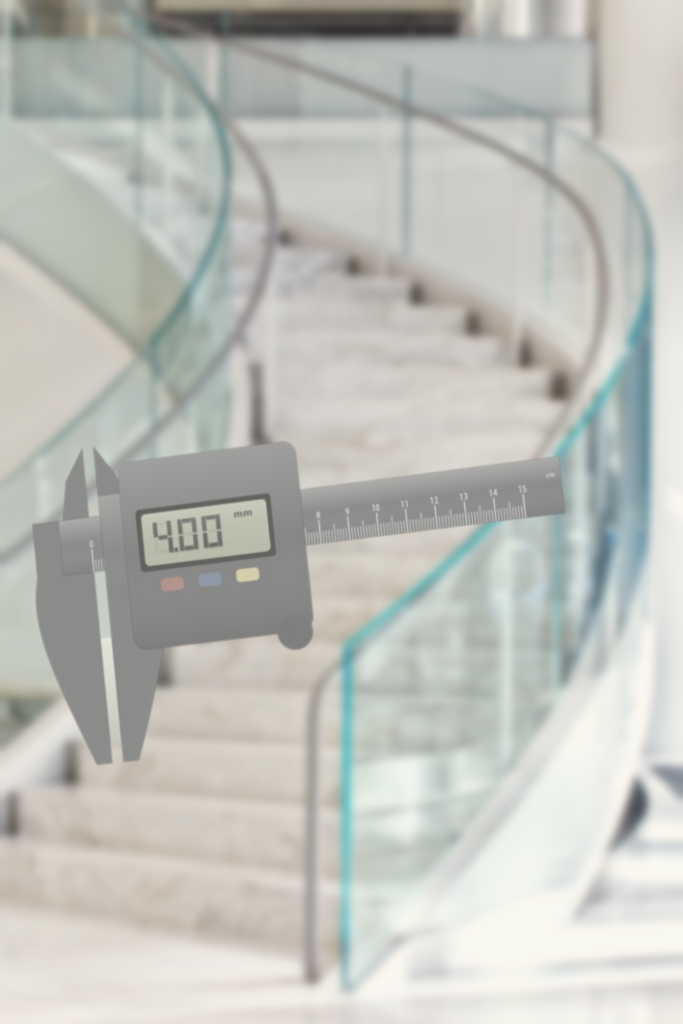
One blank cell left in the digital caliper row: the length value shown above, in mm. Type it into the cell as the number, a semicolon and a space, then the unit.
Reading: 4.00; mm
